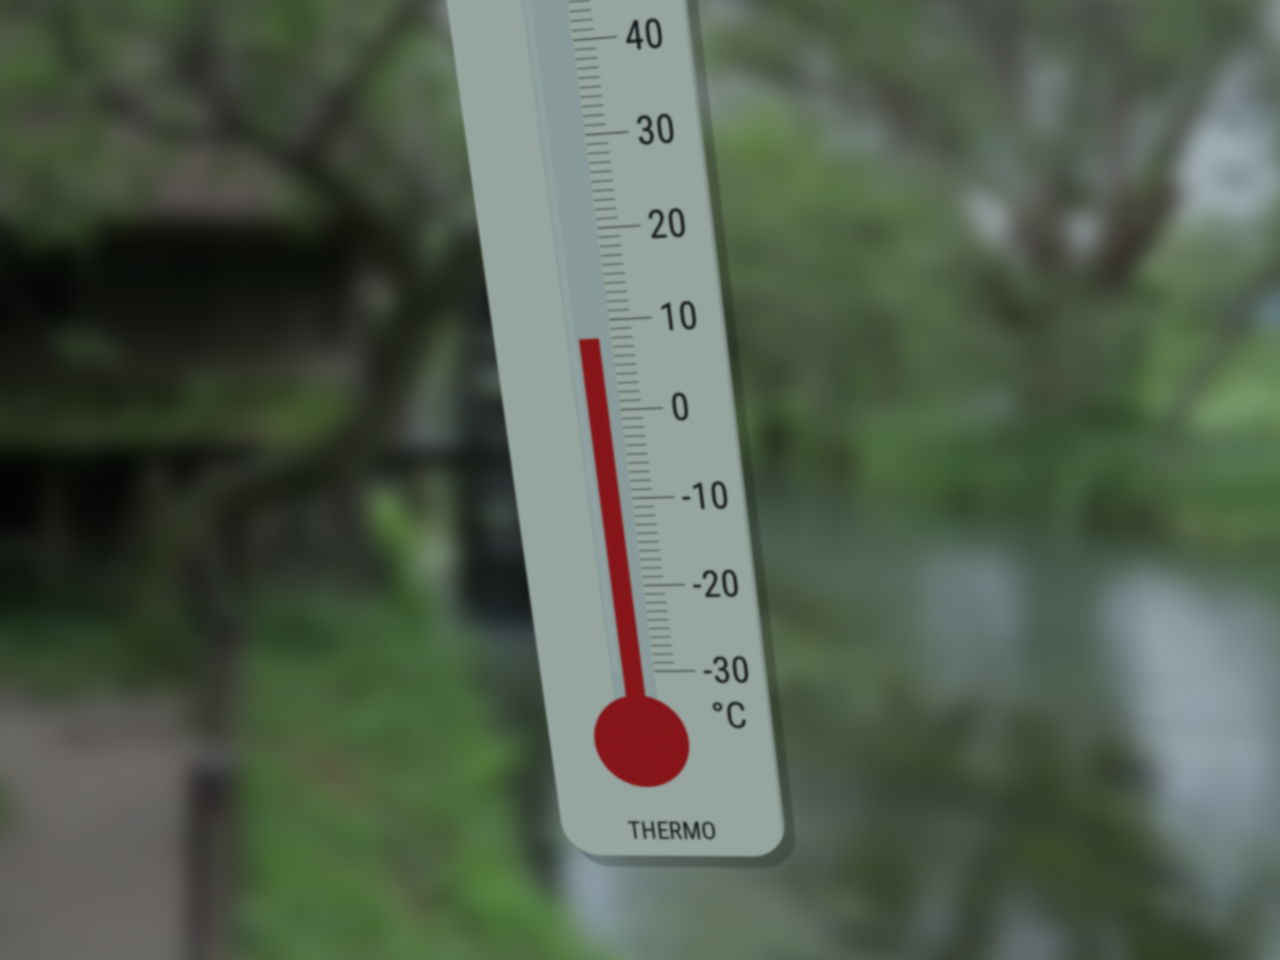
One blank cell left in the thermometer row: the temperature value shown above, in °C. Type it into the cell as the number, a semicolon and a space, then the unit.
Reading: 8; °C
